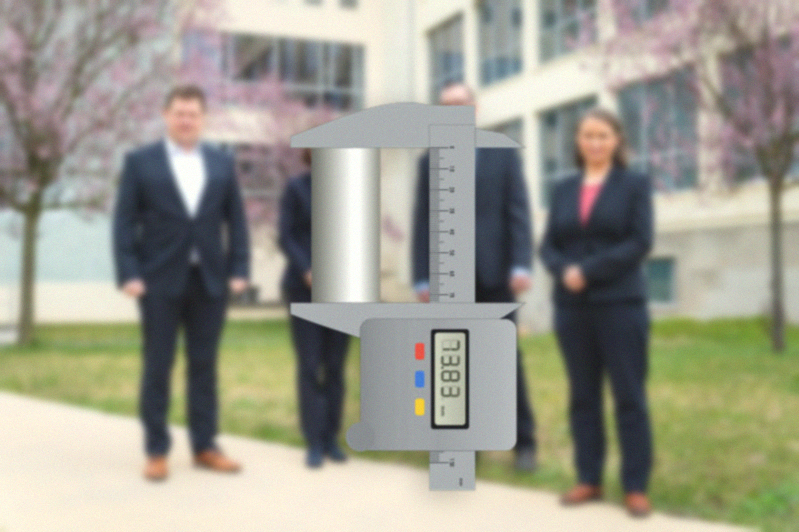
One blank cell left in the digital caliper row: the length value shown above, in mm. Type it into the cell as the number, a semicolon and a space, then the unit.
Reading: 73.83; mm
